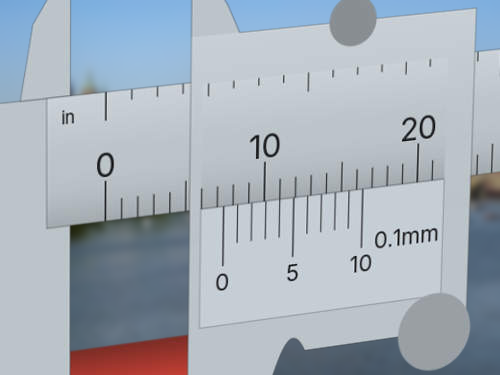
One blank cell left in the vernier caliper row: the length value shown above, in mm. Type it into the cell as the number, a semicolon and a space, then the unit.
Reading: 7.4; mm
